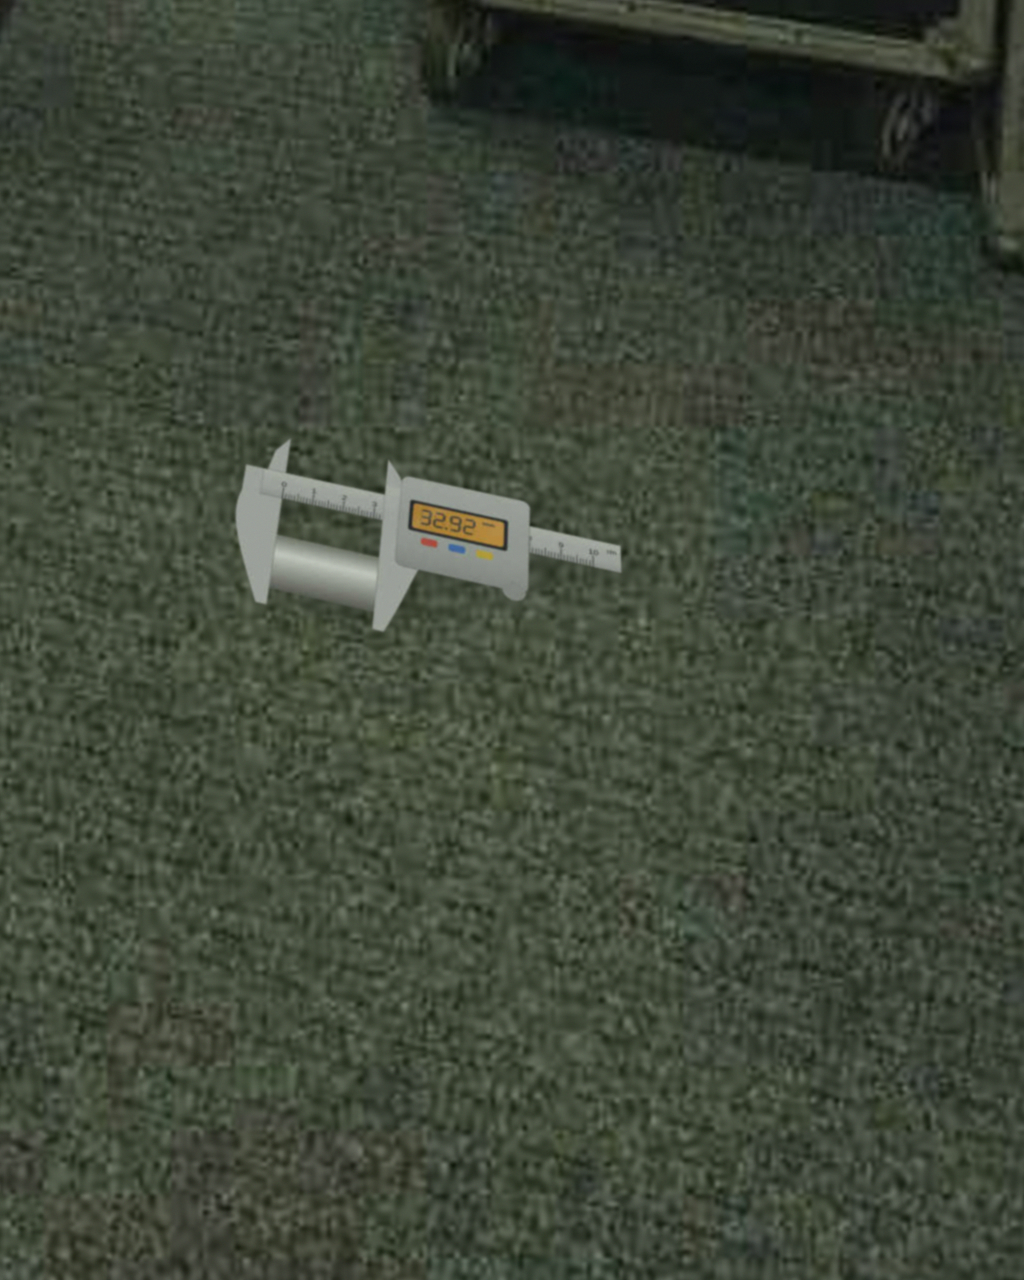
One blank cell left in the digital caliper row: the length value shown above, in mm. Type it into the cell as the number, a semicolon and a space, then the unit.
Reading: 32.92; mm
